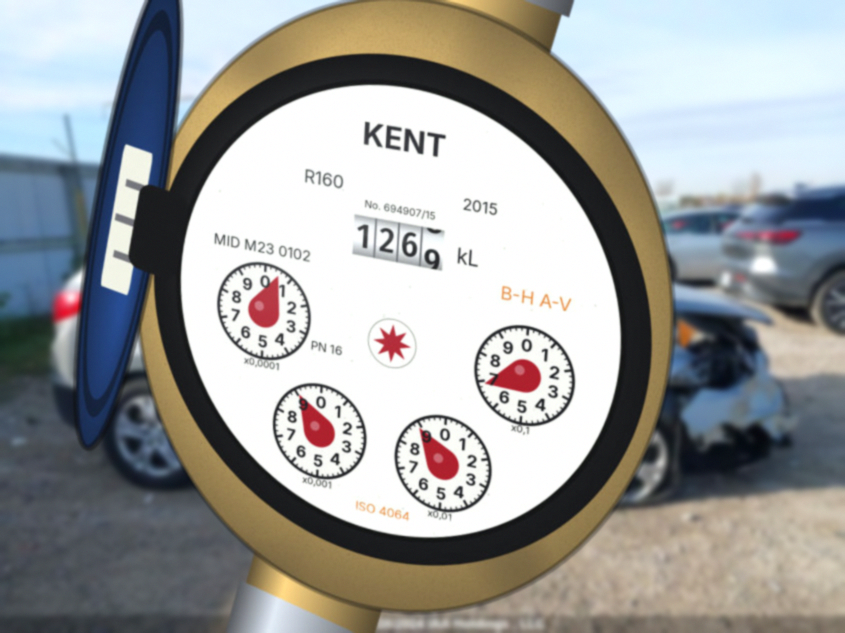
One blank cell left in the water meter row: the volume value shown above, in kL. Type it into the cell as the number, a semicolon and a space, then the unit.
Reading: 1268.6890; kL
